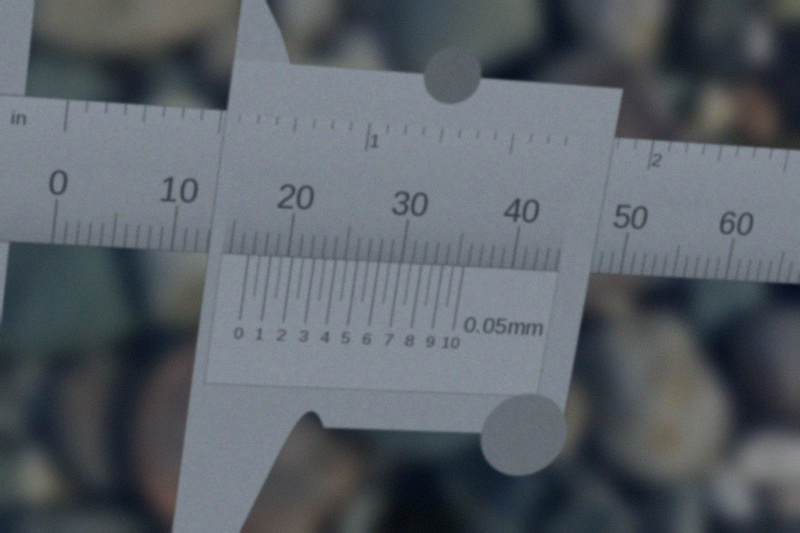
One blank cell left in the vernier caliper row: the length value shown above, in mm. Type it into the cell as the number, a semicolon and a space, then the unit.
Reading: 16.6; mm
